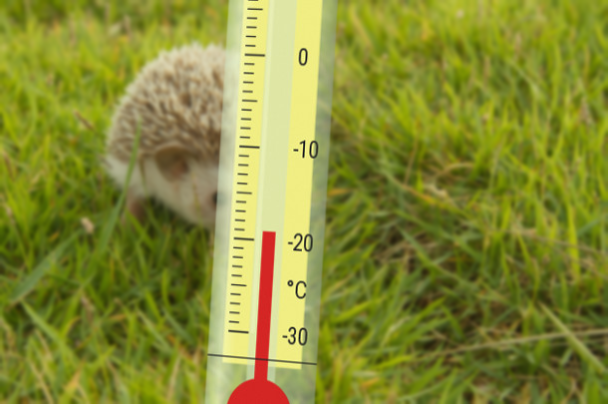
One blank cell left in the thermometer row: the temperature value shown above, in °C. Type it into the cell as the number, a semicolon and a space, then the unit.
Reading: -19; °C
